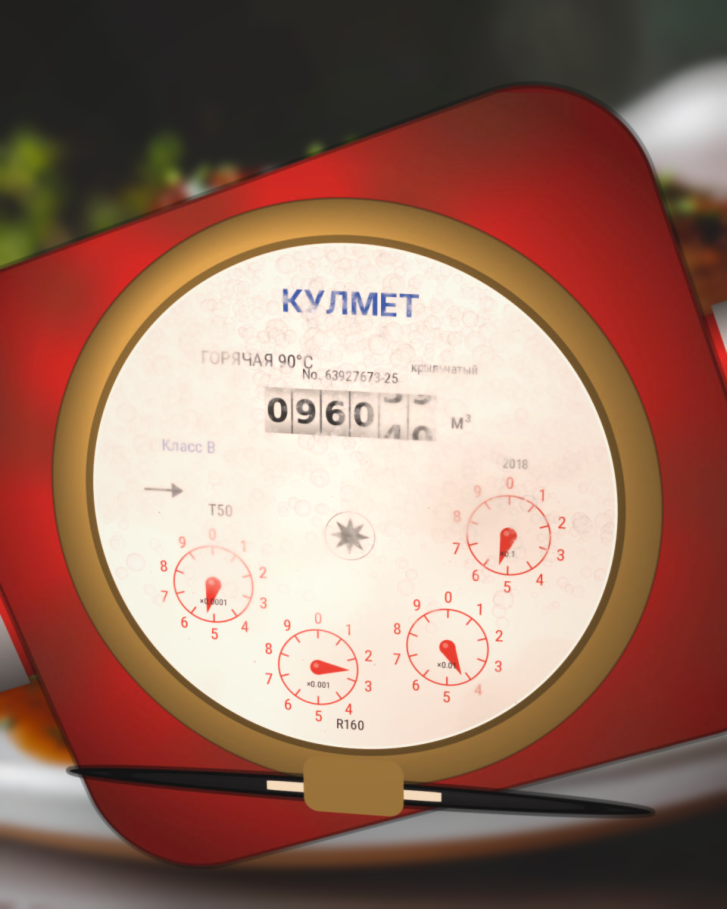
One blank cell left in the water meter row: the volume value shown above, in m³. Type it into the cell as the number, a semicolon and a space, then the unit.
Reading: 96039.5425; m³
